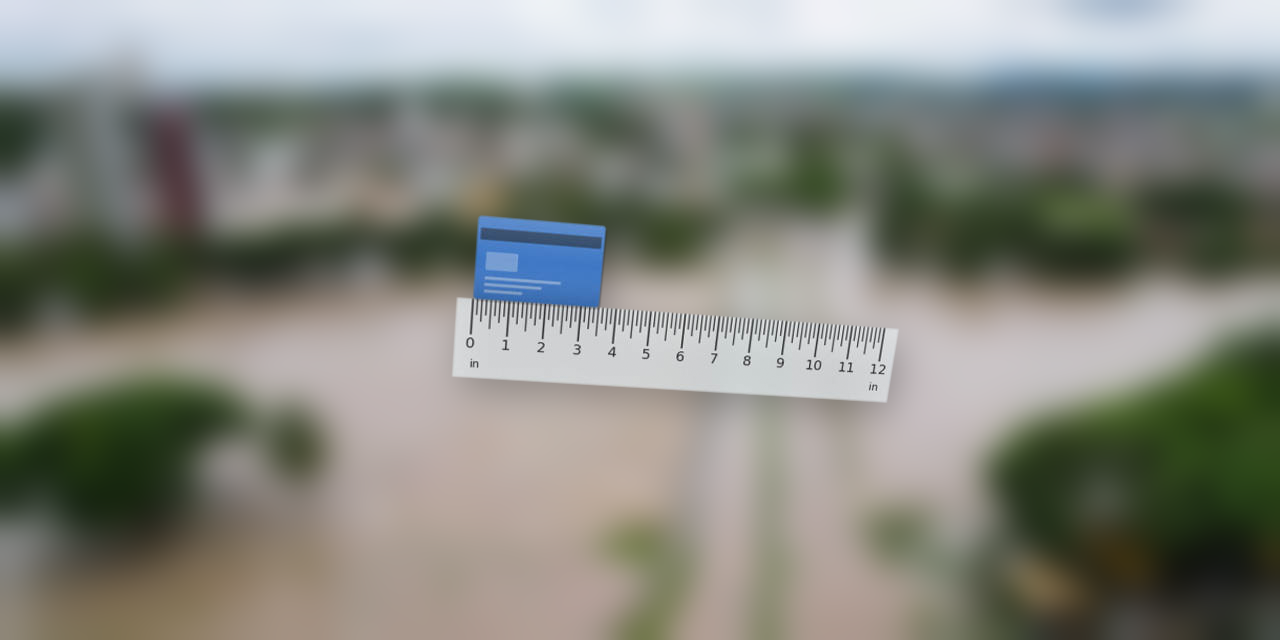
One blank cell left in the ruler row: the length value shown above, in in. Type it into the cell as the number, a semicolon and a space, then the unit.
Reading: 3.5; in
